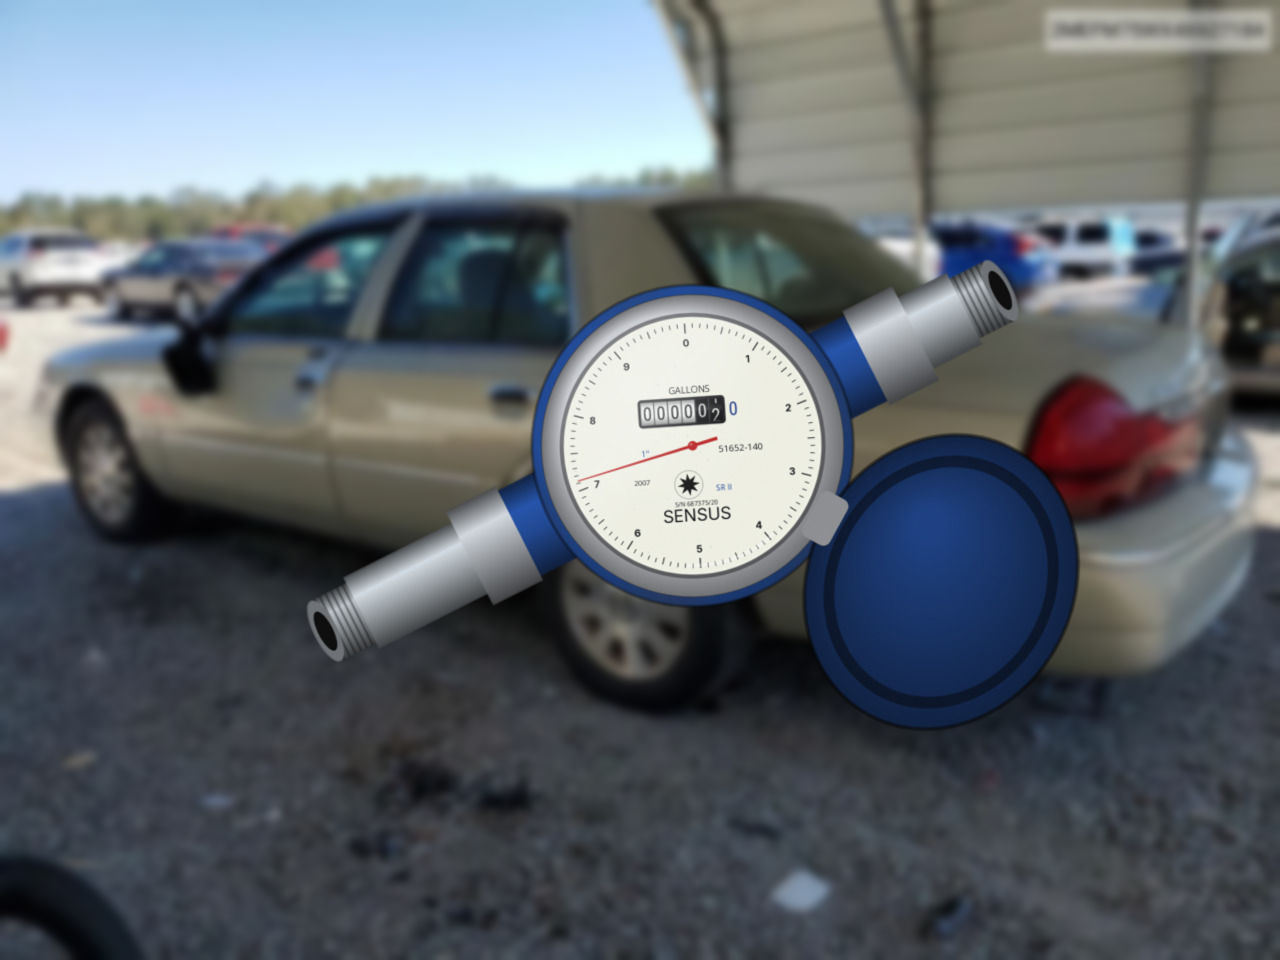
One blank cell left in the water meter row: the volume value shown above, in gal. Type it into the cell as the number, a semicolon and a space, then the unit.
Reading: 17.1; gal
